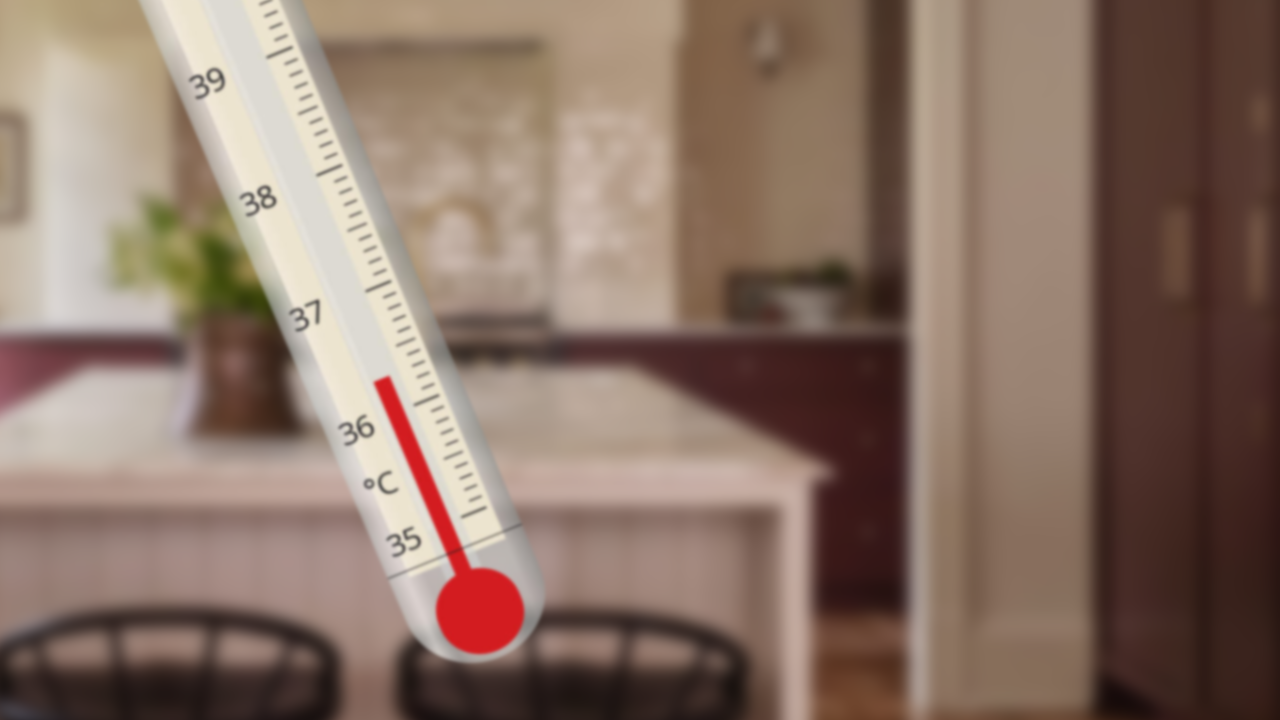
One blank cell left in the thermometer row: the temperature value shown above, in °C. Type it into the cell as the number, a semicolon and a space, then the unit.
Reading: 36.3; °C
